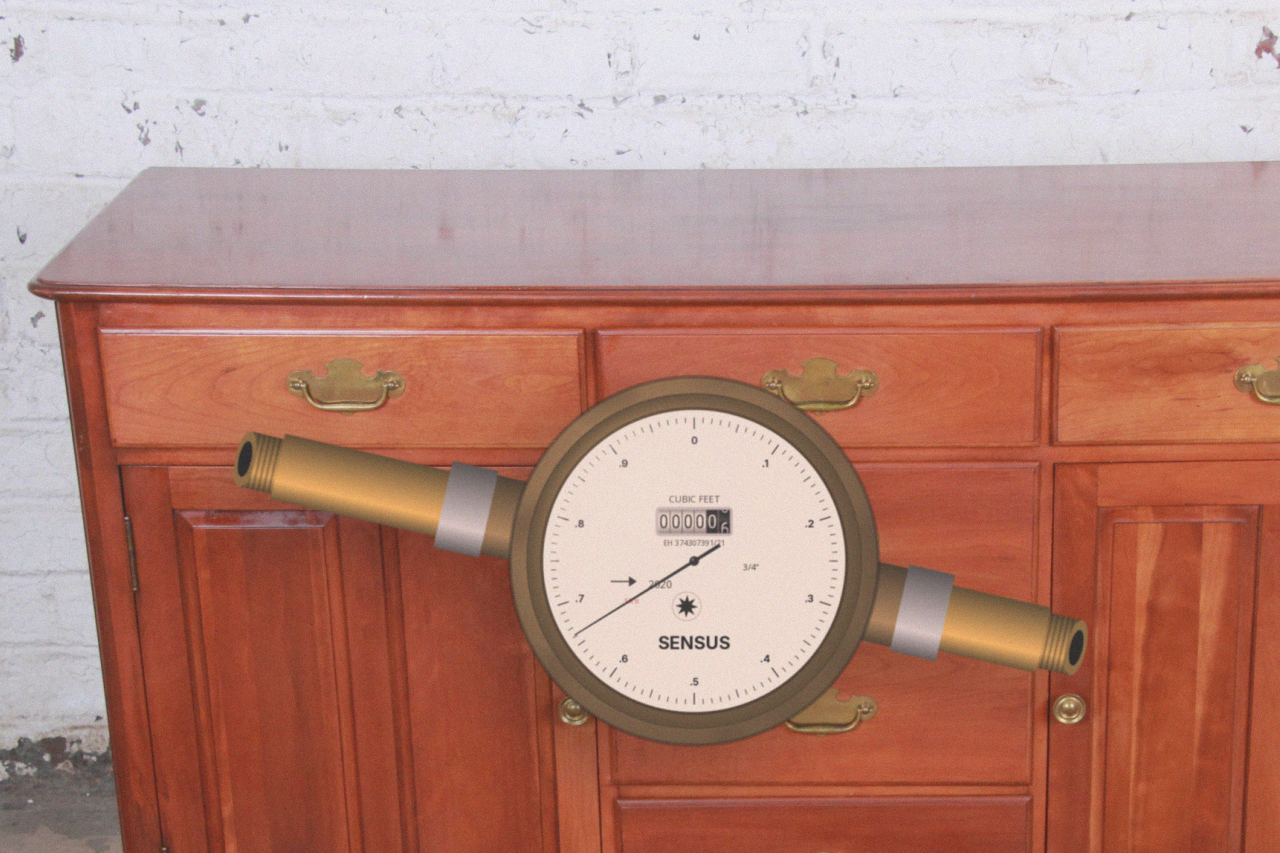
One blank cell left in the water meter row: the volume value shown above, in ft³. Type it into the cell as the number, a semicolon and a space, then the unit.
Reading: 5.66; ft³
